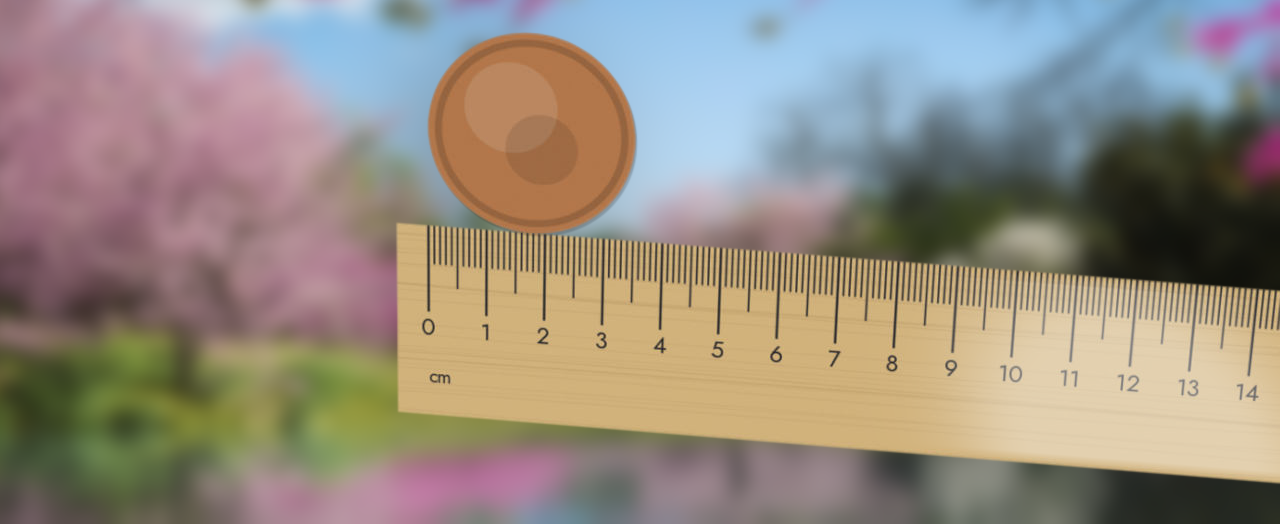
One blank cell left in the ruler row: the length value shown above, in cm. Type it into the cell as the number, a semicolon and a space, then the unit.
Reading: 3.5; cm
